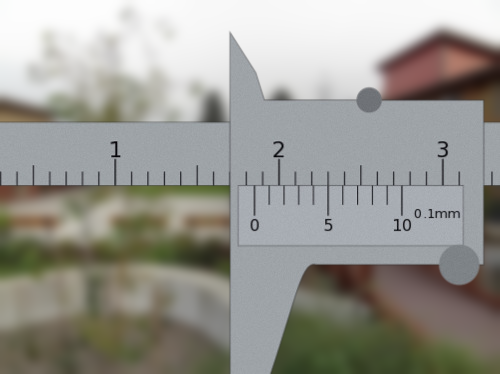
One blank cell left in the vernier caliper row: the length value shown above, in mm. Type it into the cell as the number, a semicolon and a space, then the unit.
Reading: 18.5; mm
